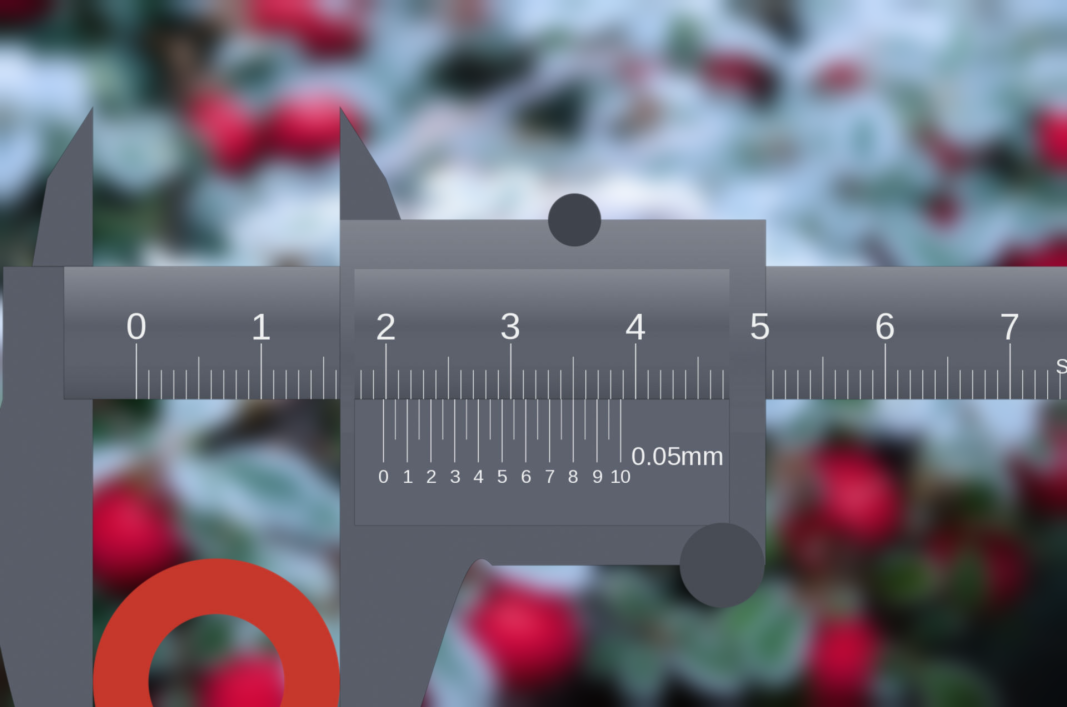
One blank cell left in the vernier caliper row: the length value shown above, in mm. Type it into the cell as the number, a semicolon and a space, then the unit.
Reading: 19.8; mm
